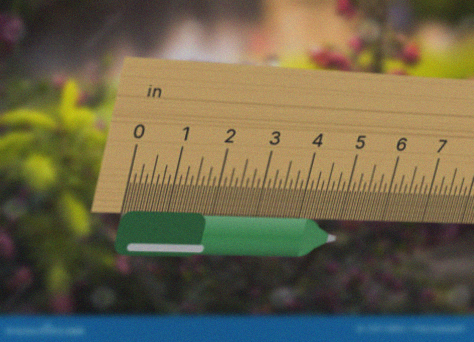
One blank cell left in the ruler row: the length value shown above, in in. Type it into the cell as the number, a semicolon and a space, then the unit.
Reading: 5; in
